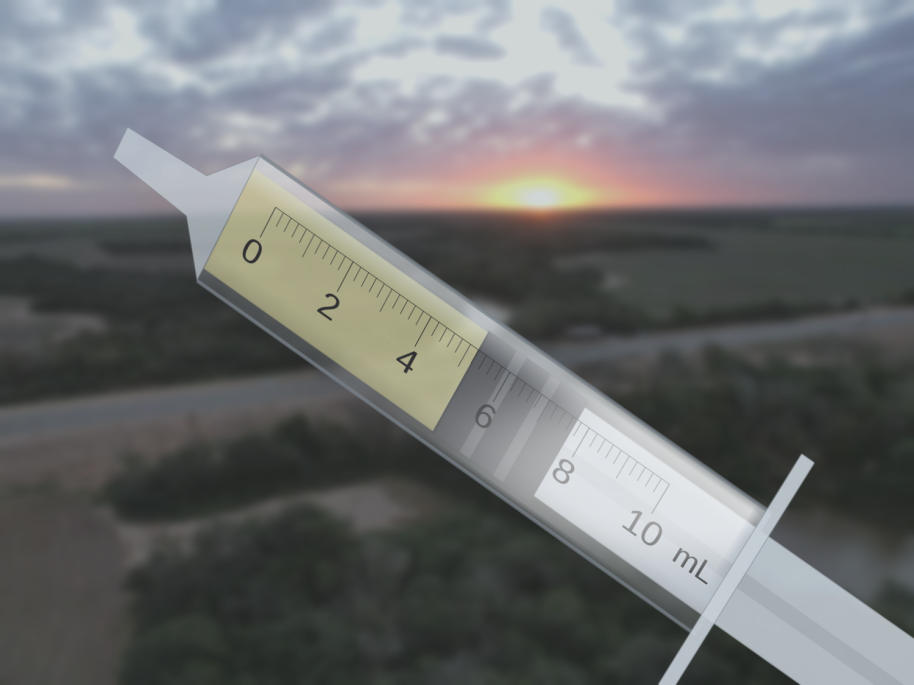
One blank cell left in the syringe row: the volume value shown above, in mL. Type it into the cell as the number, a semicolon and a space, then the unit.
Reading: 5.2; mL
